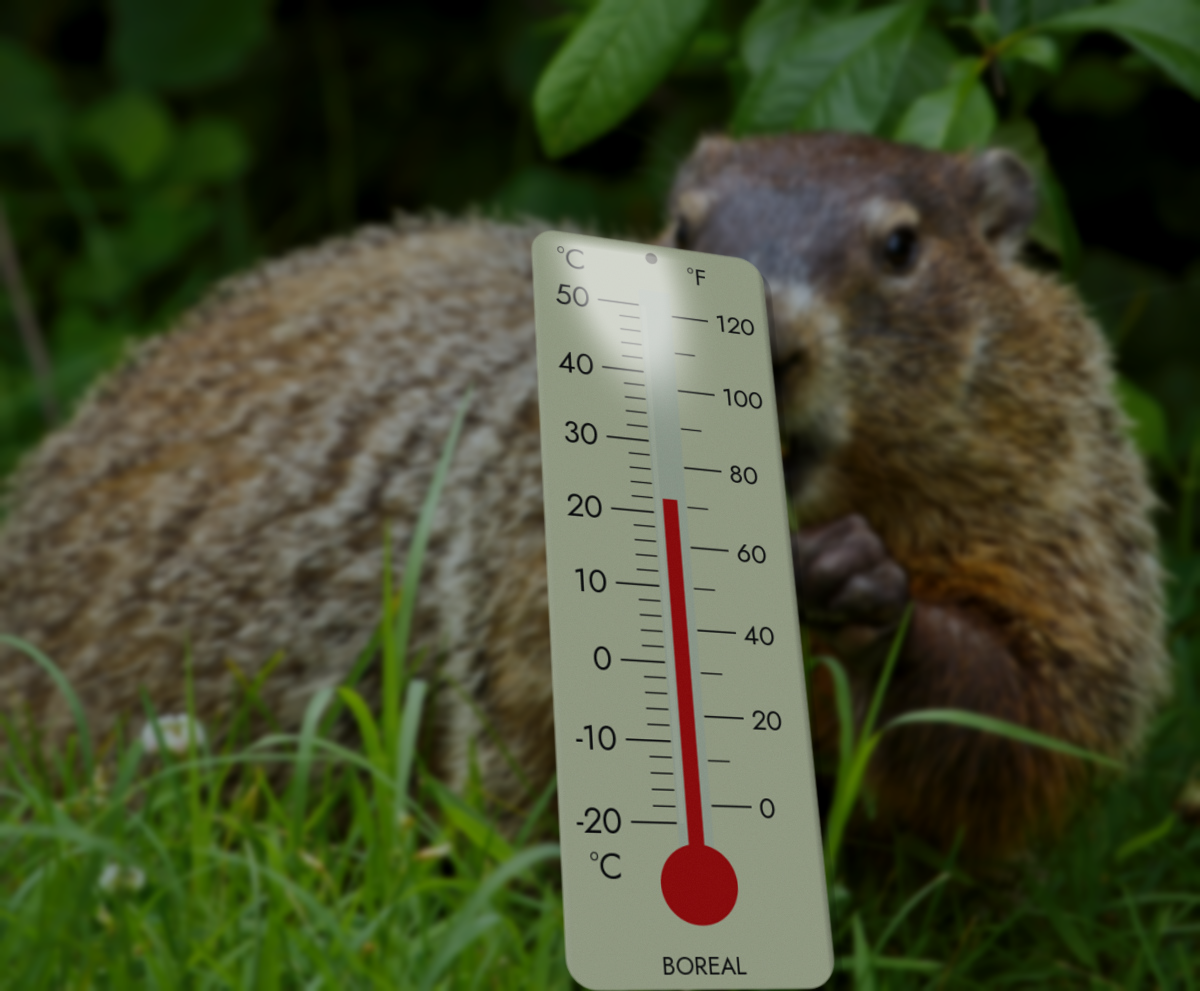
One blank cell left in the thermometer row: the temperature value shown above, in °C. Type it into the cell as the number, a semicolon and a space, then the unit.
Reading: 22; °C
